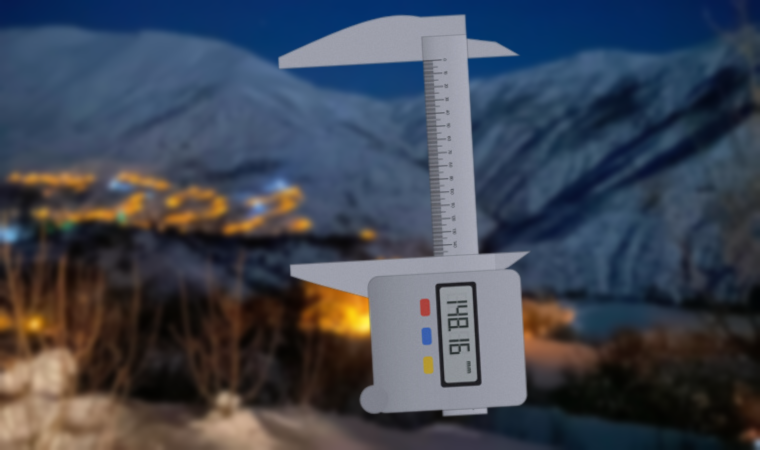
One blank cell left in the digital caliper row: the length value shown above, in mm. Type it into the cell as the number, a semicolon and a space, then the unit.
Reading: 148.16; mm
